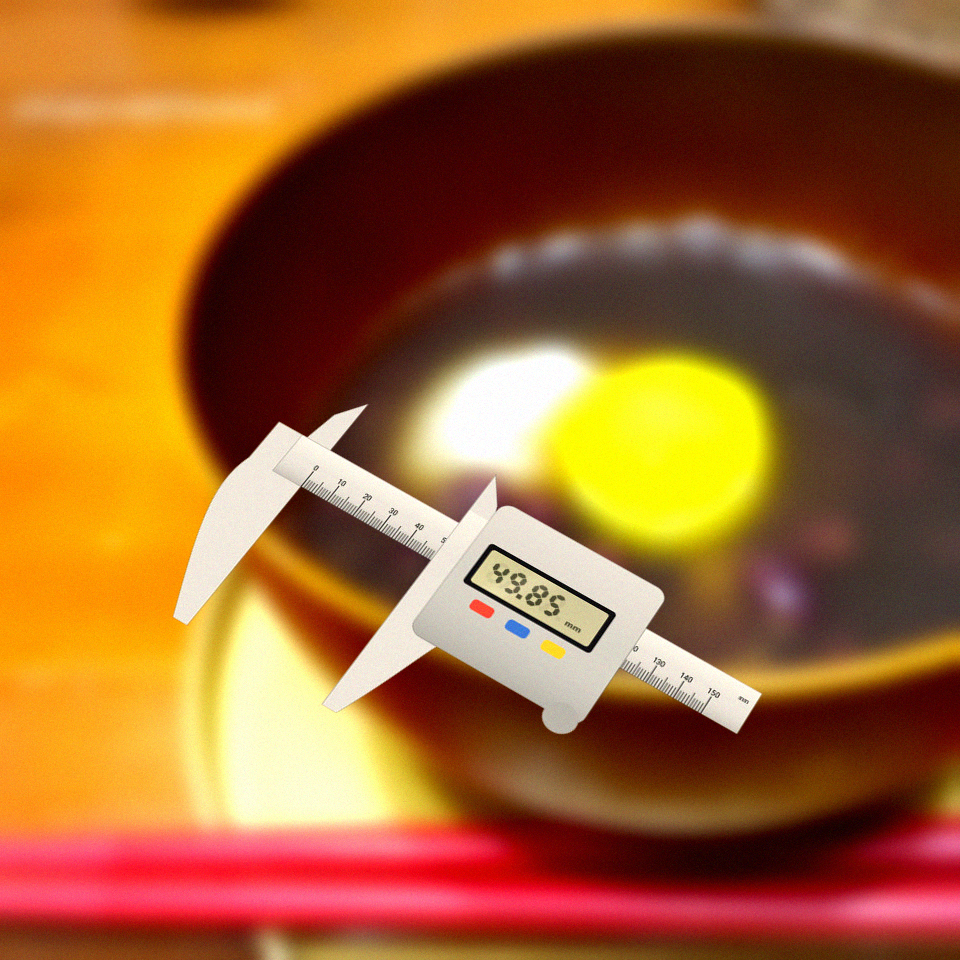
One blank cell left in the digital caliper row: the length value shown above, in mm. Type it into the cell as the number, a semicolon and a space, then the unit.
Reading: 49.85; mm
